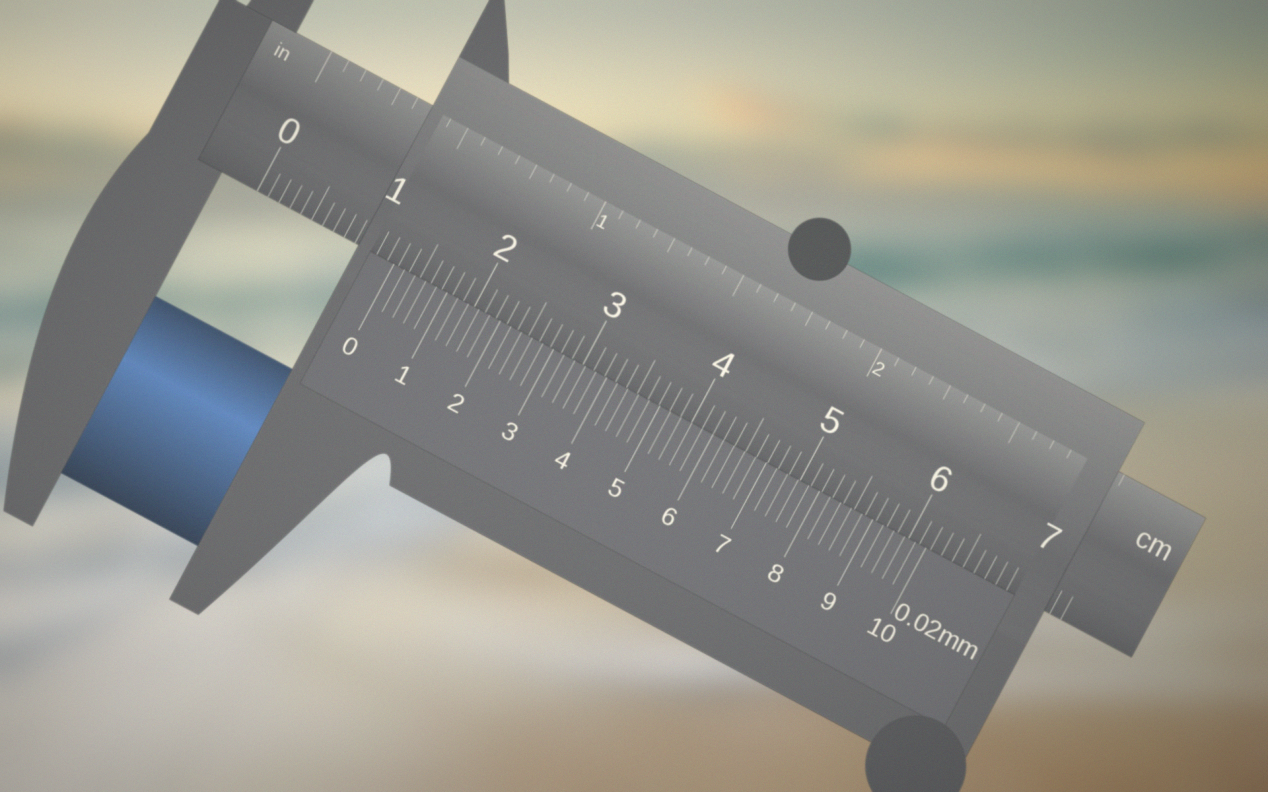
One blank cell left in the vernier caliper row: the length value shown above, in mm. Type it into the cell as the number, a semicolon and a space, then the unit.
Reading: 12.6; mm
